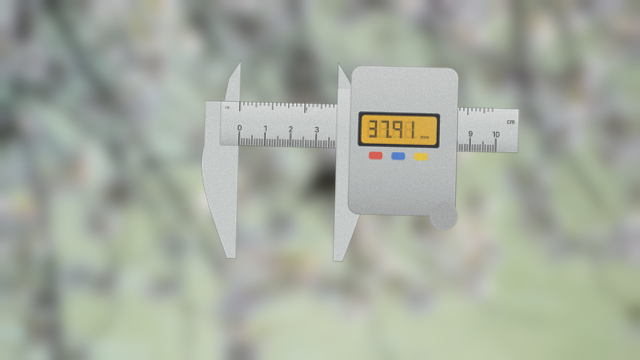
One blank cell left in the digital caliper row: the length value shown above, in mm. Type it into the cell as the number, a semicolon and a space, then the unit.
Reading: 37.91; mm
